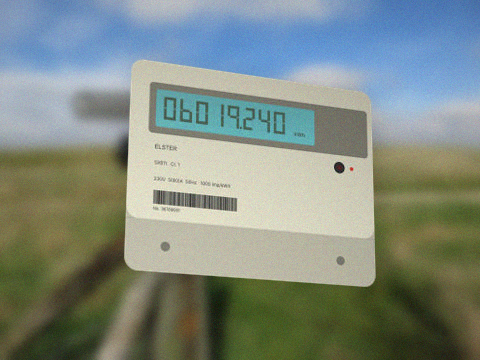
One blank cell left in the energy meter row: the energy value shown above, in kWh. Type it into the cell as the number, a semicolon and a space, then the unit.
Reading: 6019.240; kWh
